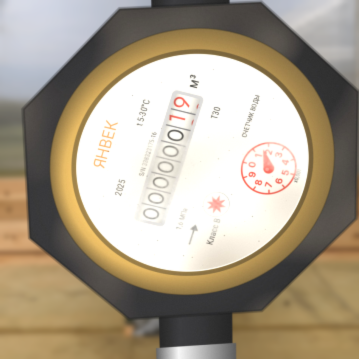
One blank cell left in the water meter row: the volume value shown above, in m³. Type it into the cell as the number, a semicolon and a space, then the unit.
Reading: 0.191; m³
